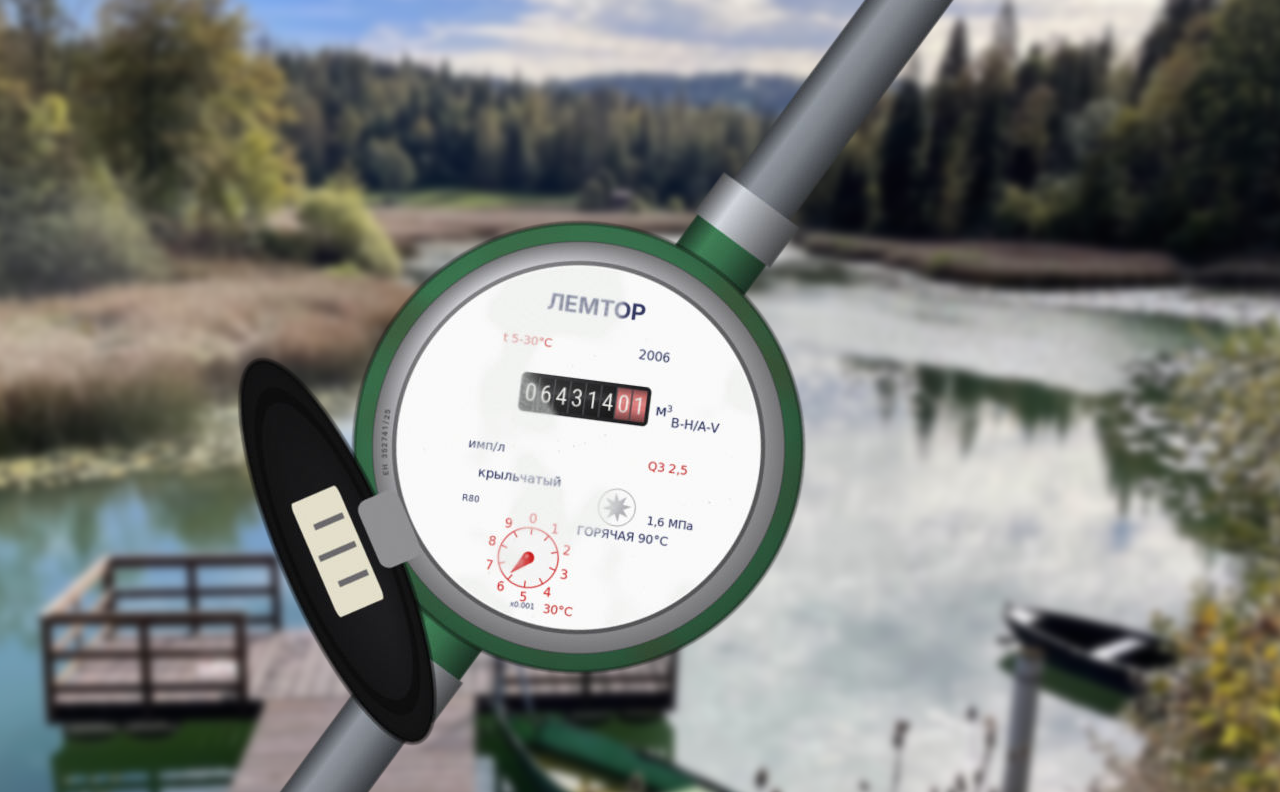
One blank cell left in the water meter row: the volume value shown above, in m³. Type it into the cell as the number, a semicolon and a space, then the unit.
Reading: 64314.016; m³
